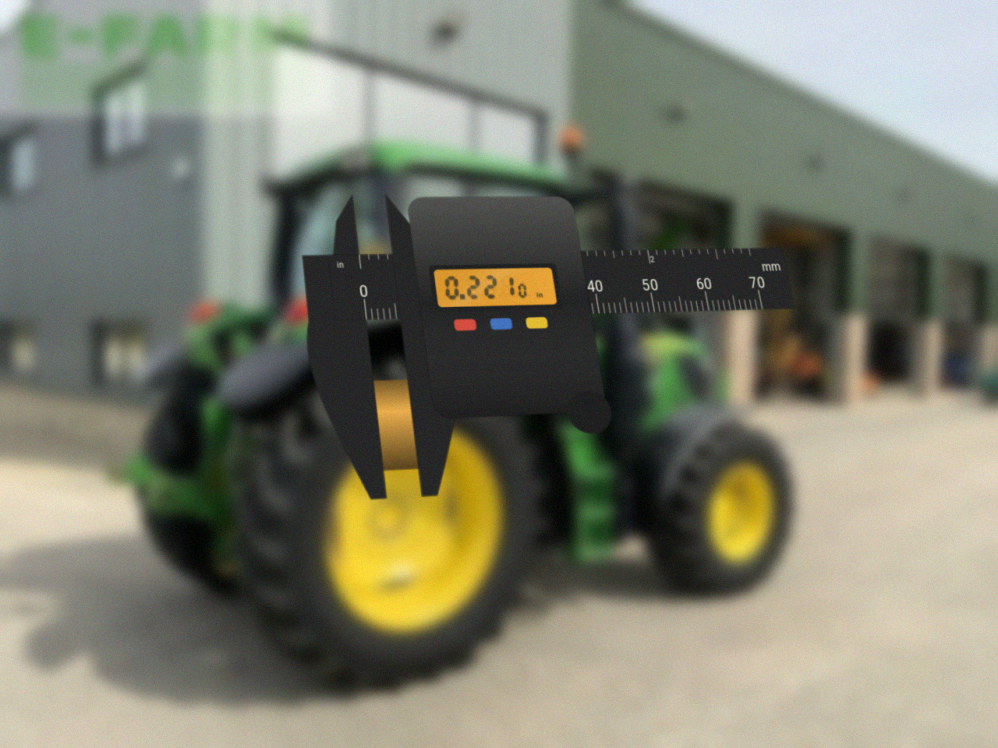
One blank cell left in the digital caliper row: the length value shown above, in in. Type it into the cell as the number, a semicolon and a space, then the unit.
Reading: 0.2210; in
